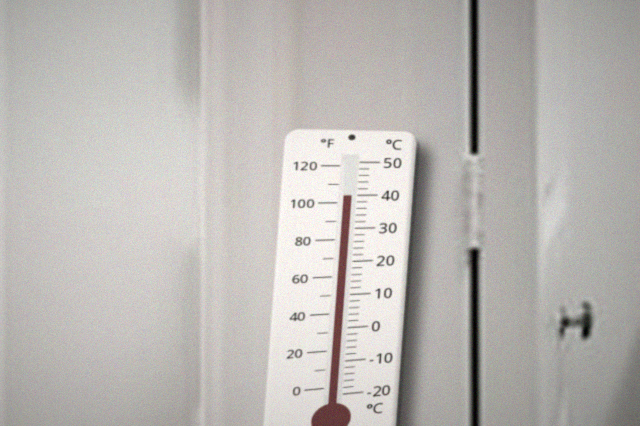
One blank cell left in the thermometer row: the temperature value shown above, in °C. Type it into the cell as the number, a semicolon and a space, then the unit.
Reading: 40; °C
